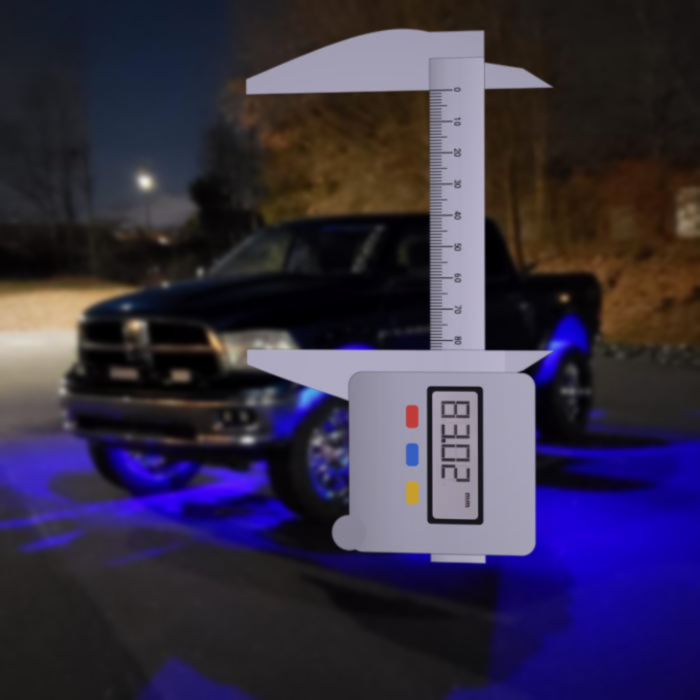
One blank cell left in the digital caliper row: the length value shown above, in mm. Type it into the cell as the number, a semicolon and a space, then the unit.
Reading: 83.02; mm
